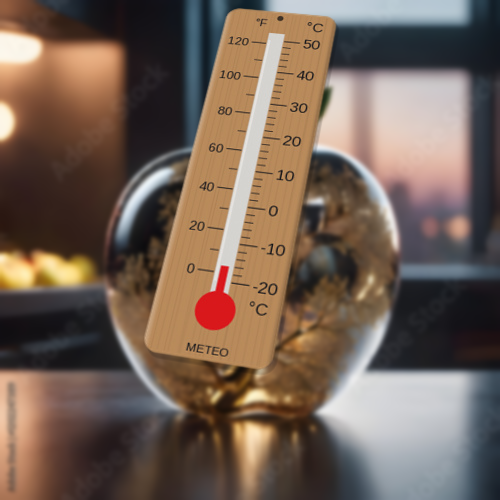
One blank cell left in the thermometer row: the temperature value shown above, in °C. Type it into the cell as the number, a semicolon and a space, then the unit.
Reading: -16; °C
